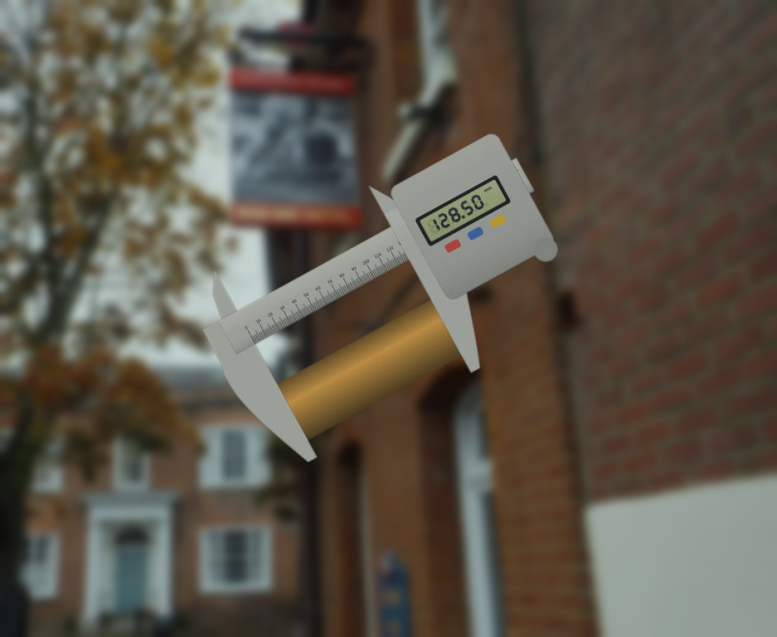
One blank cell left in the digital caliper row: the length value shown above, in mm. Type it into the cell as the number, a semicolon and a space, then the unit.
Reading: 128.50; mm
